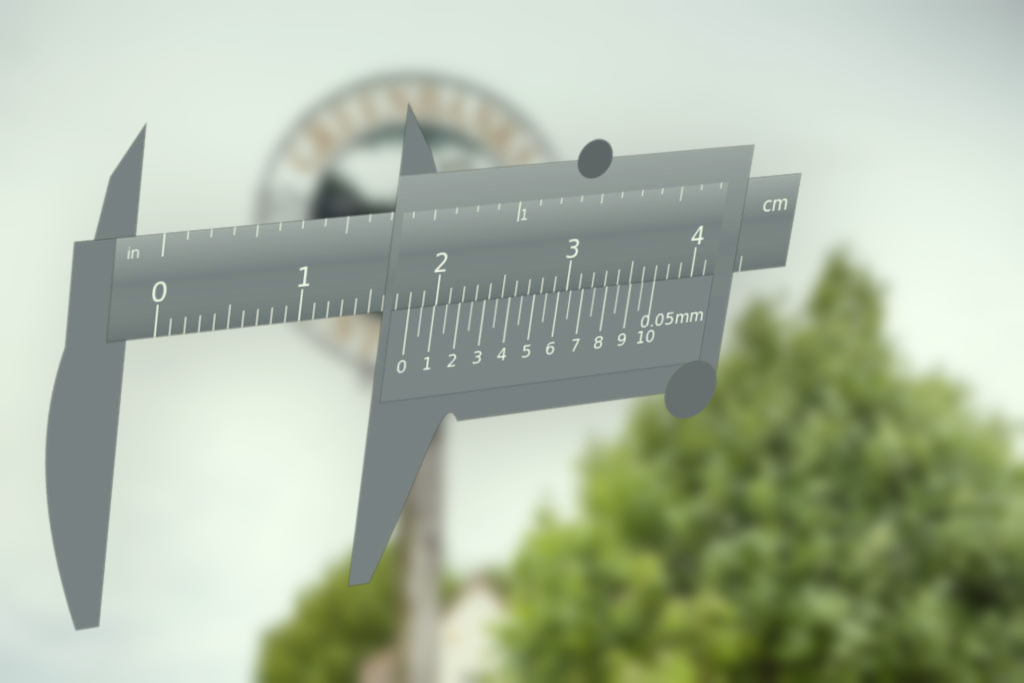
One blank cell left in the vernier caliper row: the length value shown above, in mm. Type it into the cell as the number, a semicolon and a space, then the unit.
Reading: 18.0; mm
